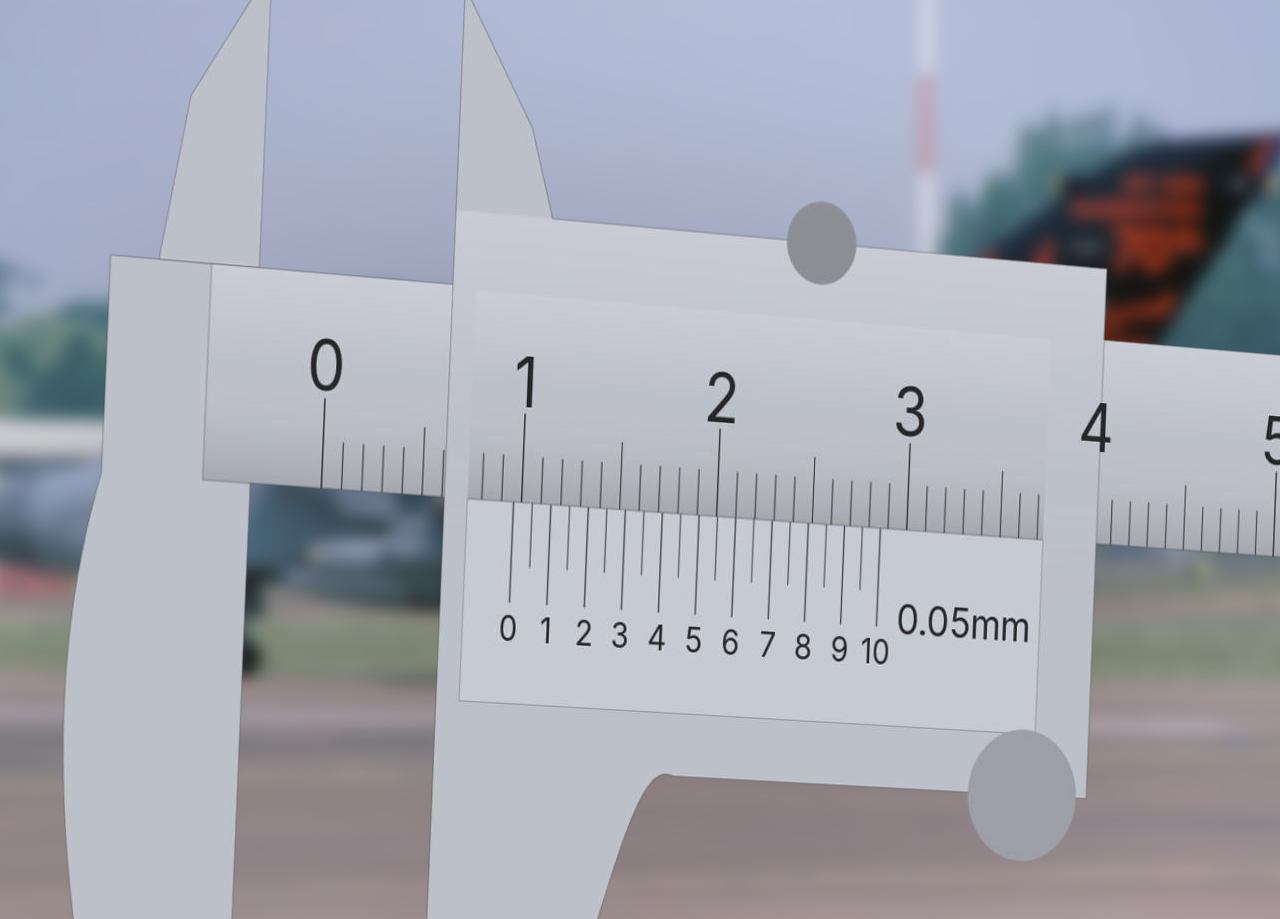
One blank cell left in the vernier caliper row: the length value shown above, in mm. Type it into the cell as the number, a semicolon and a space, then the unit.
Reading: 9.6; mm
